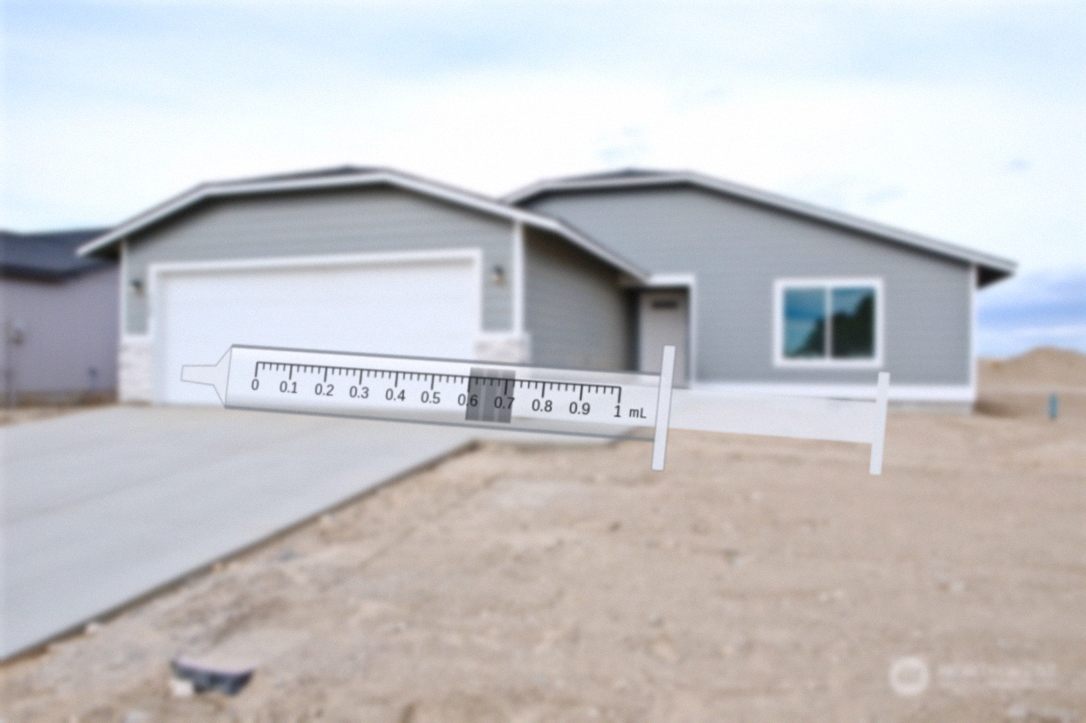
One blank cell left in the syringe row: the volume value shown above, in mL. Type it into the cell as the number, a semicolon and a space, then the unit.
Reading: 0.6; mL
